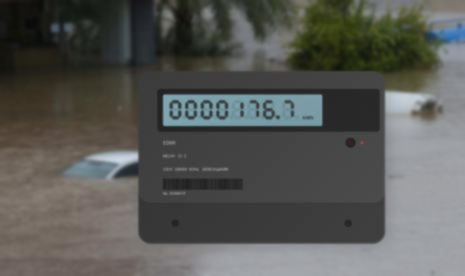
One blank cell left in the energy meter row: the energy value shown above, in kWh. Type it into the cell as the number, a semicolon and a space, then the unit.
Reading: 176.7; kWh
